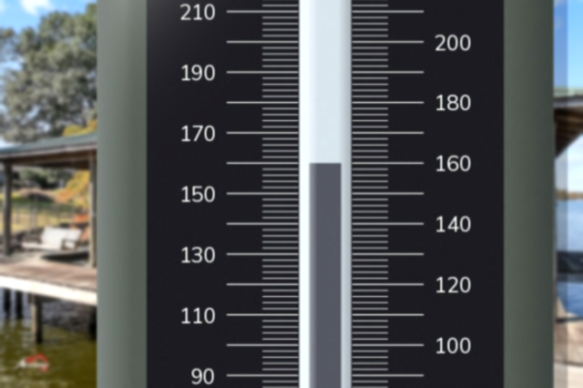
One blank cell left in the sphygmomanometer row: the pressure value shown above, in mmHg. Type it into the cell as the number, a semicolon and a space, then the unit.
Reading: 160; mmHg
